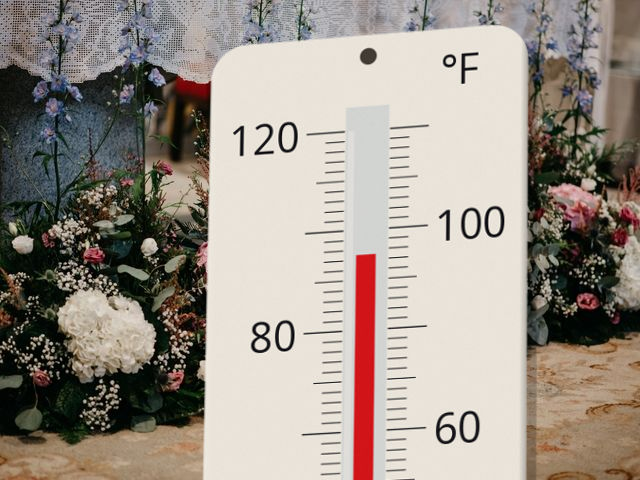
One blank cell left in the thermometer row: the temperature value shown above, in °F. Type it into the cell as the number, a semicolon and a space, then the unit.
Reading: 95; °F
